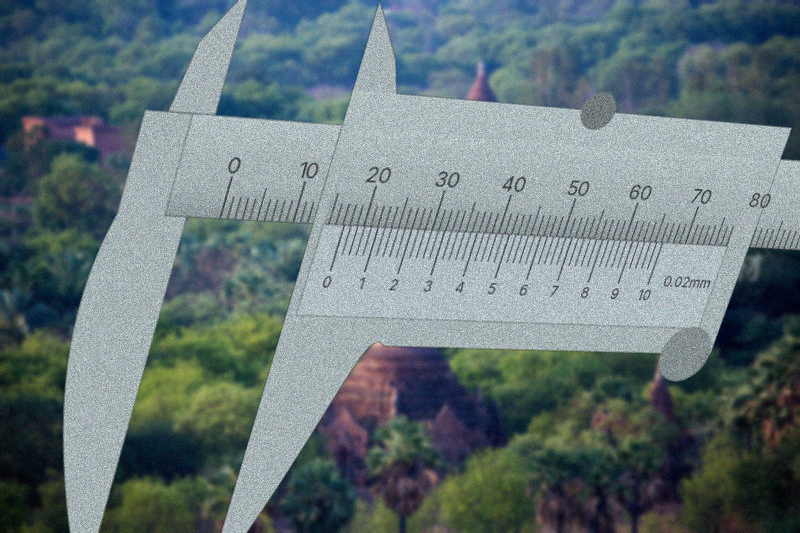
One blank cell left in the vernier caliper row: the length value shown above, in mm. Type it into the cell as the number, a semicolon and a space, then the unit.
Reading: 17.2; mm
